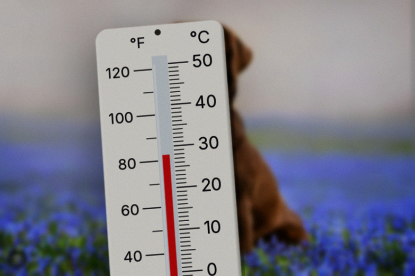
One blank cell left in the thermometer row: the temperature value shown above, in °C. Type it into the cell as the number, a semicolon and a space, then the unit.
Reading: 28; °C
